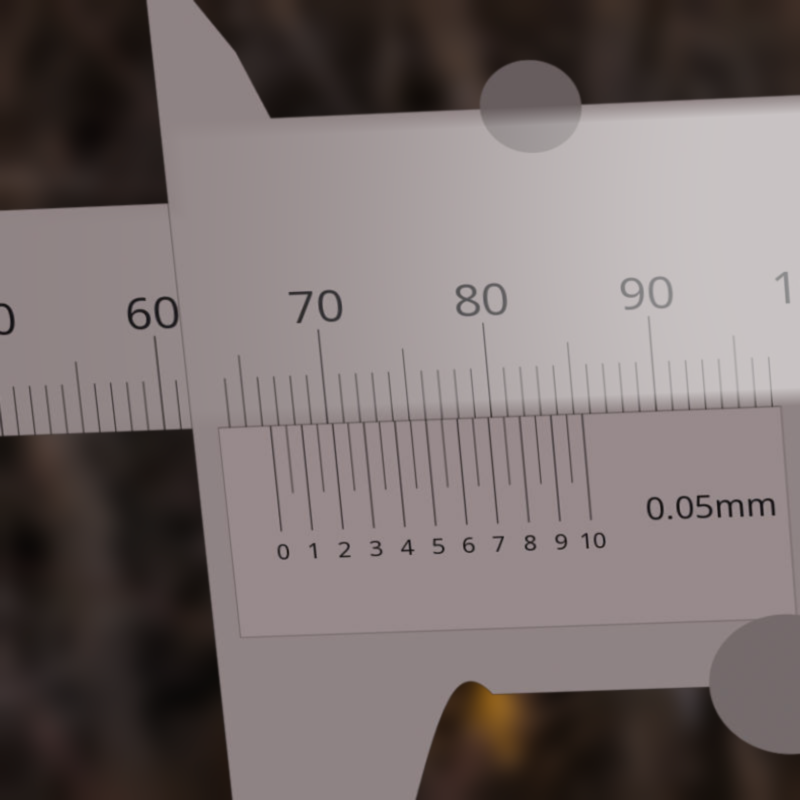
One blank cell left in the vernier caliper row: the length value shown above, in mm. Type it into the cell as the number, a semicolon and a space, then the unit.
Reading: 66.5; mm
